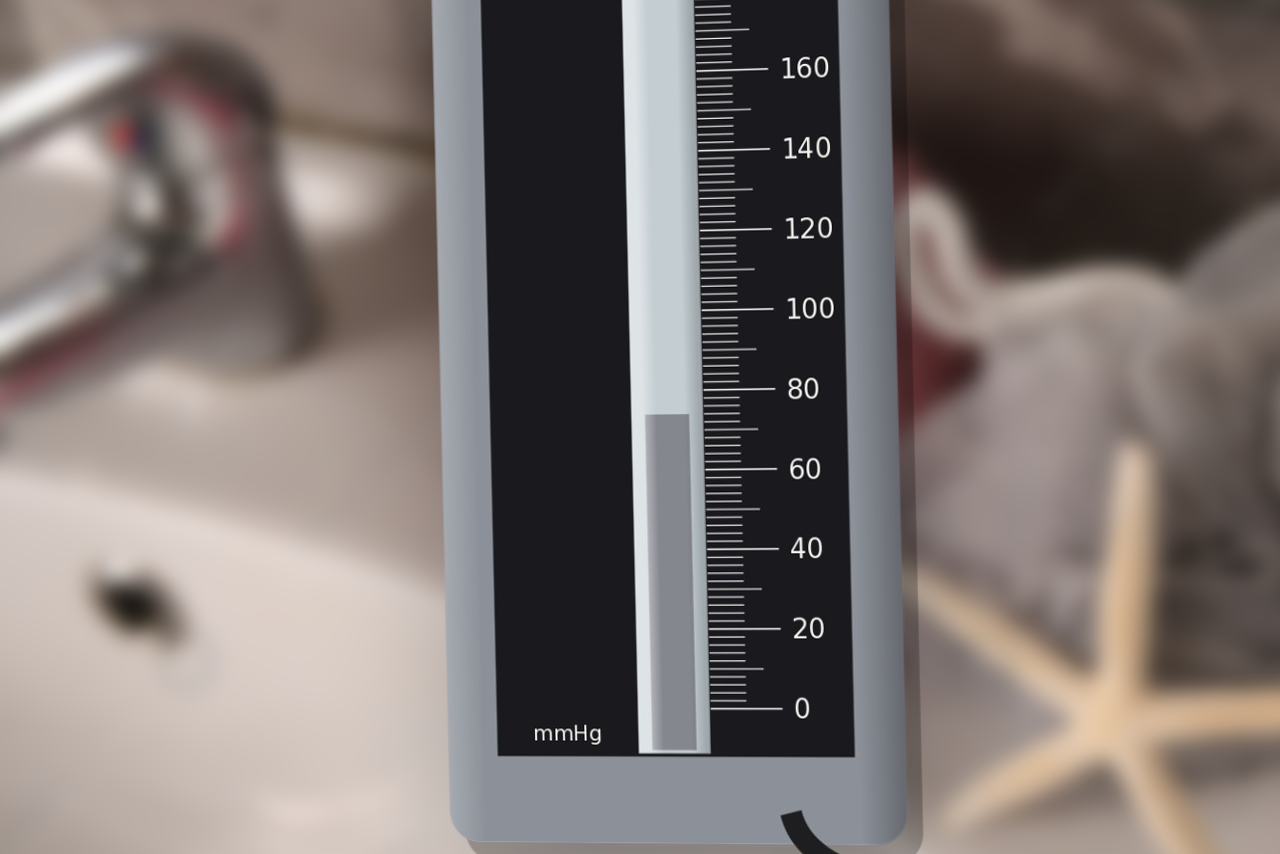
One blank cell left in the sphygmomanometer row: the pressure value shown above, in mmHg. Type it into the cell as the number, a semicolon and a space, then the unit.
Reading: 74; mmHg
